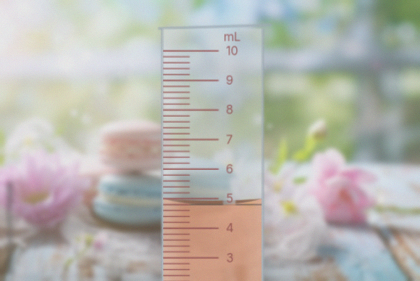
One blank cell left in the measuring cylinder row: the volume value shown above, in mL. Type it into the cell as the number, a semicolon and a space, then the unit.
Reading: 4.8; mL
